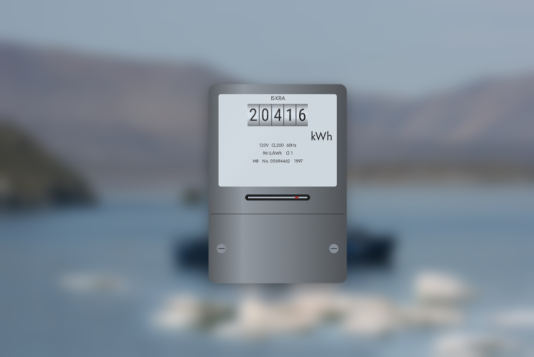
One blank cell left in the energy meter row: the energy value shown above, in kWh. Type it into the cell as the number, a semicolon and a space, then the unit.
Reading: 20416; kWh
